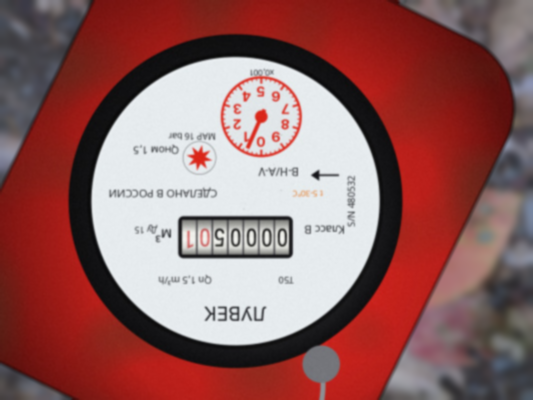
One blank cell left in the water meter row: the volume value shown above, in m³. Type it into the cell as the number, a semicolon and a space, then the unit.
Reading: 5.010; m³
